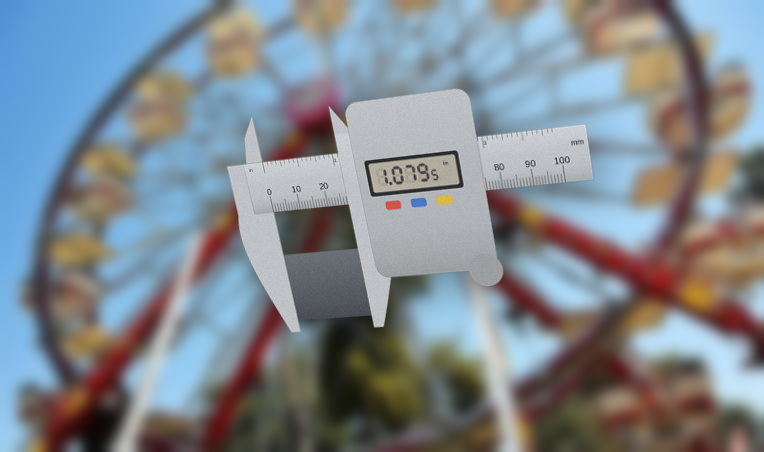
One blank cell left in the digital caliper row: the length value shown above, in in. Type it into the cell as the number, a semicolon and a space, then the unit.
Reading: 1.0795; in
